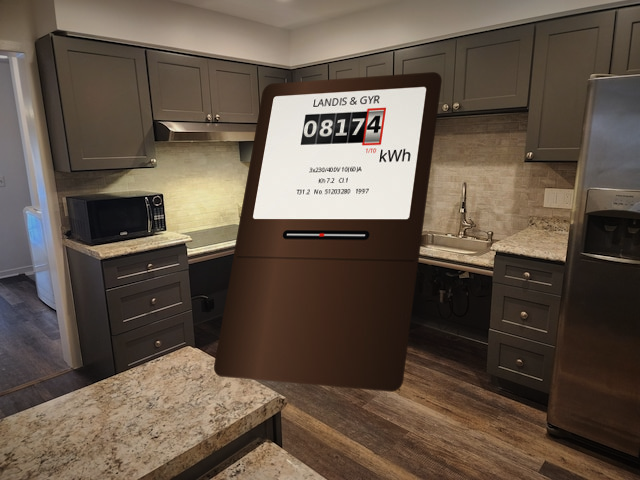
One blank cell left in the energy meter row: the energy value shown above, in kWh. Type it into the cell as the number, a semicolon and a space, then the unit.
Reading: 817.4; kWh
